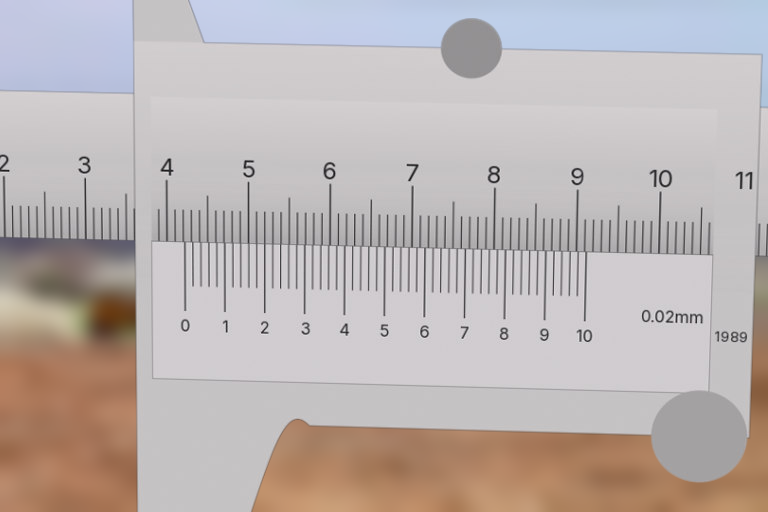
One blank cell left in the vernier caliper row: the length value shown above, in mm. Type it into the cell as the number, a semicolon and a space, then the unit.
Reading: 42.2; mm
